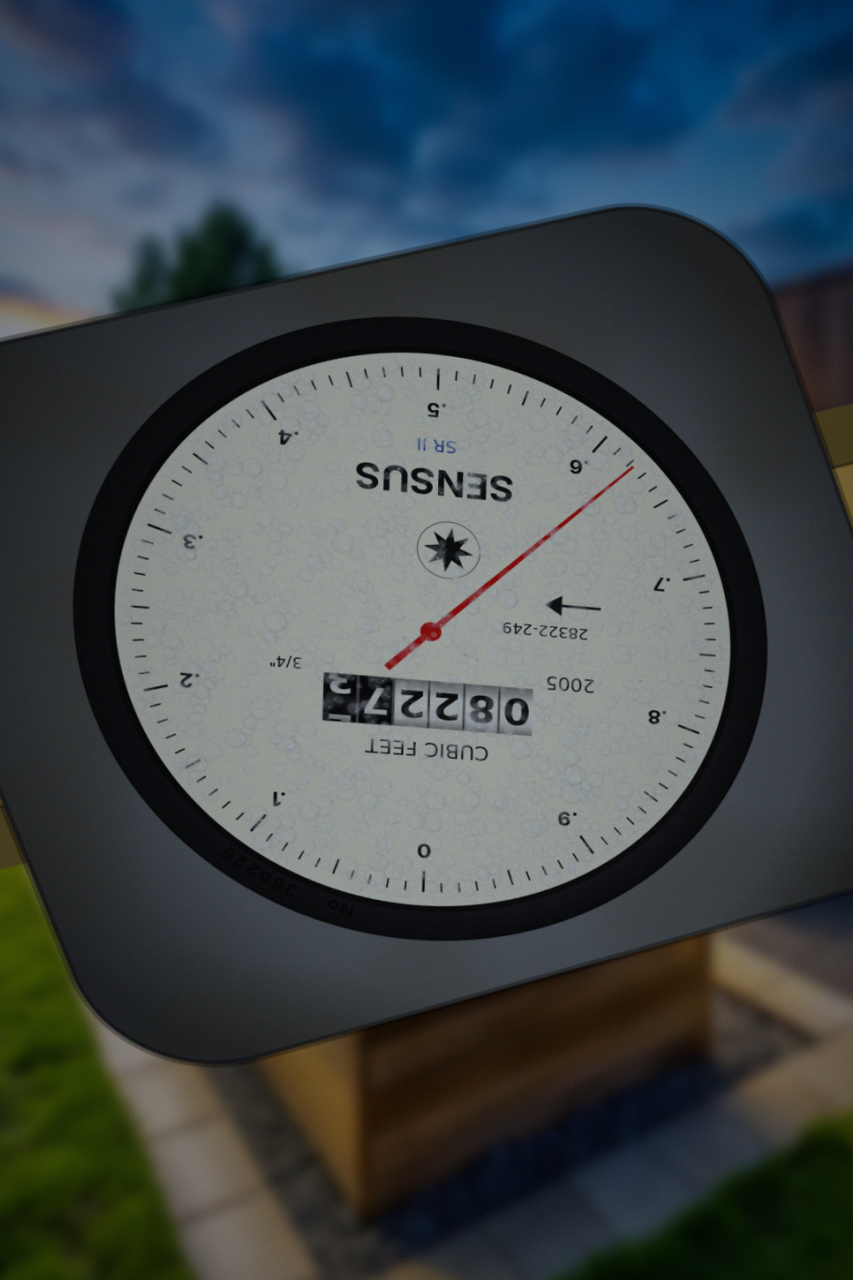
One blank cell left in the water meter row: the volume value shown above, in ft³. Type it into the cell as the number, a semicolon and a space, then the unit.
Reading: 82272.62; ft³
